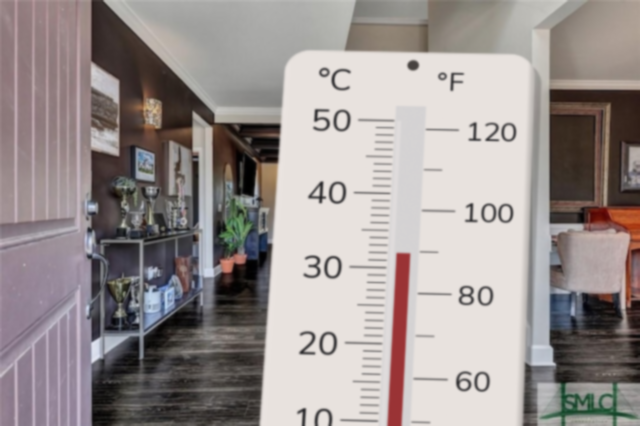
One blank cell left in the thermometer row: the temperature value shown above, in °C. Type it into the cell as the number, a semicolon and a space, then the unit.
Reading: 32; °C
